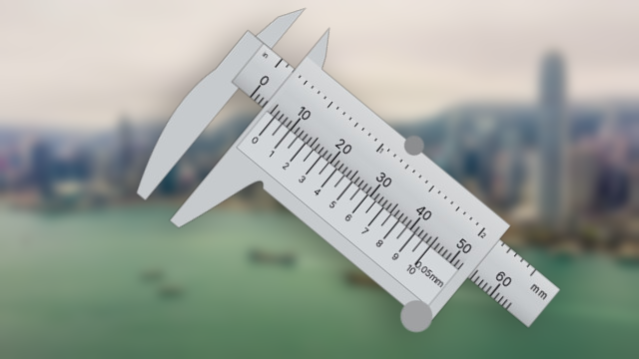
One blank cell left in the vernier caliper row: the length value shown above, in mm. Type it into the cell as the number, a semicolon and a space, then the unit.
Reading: 6.0; mm
